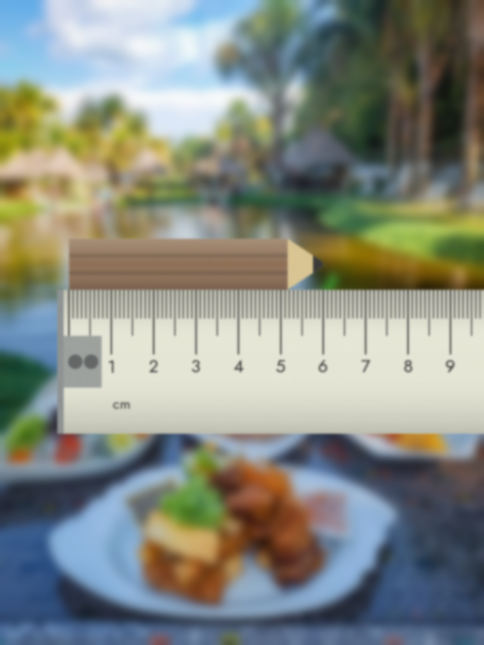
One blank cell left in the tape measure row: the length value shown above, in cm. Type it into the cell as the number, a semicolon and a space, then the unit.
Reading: 6; cm
